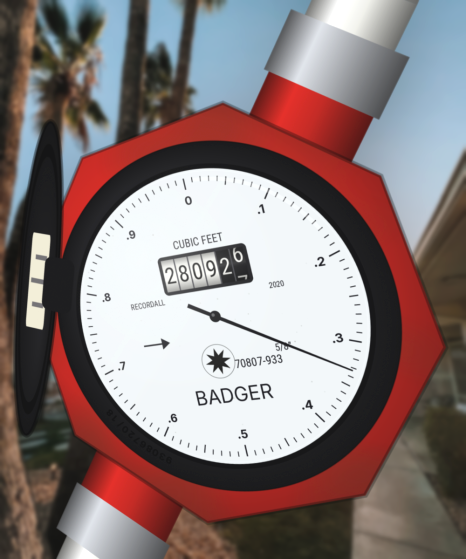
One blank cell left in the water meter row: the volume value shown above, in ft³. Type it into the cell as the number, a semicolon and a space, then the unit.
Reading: 280926.33; ft³
